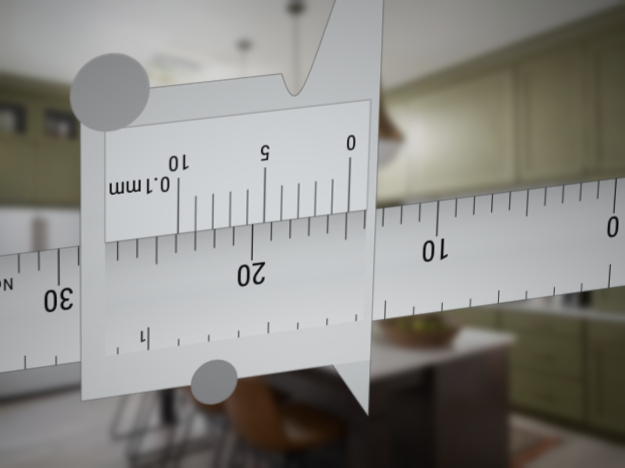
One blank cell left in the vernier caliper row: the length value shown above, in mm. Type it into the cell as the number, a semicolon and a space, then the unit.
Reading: 14.9; mm
